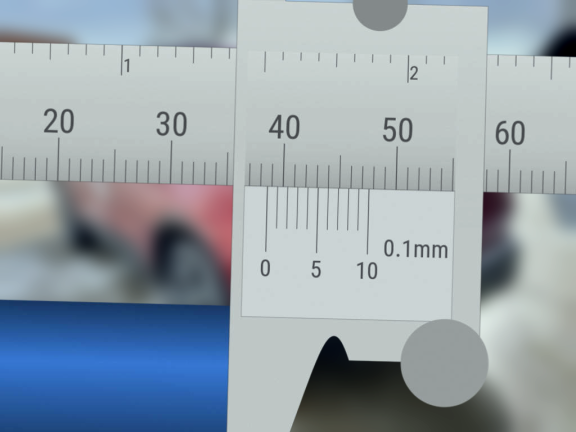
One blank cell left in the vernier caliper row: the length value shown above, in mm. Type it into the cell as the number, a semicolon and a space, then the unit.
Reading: 38.6; mm
